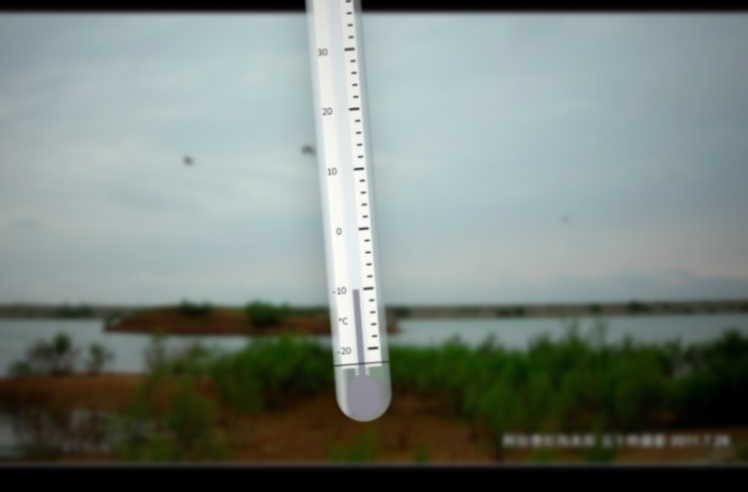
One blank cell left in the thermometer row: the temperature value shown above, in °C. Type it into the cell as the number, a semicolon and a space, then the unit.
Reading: -10; °C
